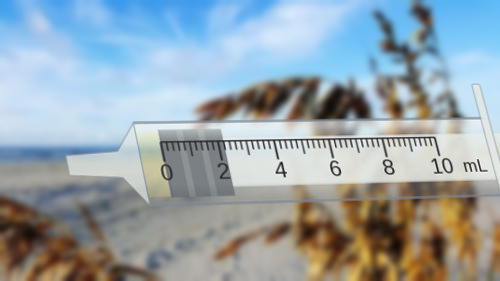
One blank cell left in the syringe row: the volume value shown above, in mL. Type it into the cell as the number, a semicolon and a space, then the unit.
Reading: 0; mL
